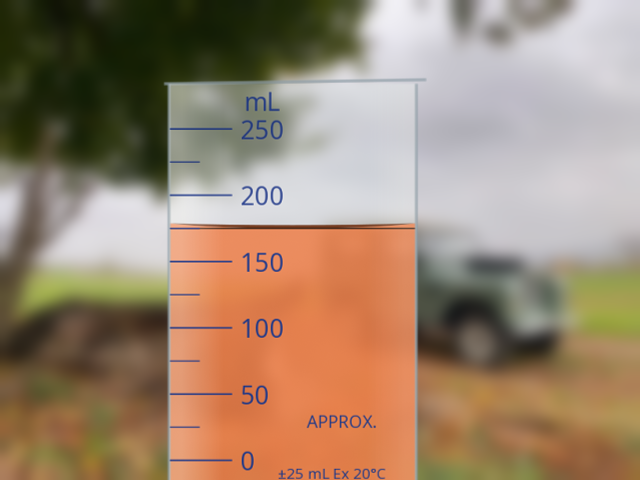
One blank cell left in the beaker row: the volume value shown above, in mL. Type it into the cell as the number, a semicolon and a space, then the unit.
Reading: 175; mL
